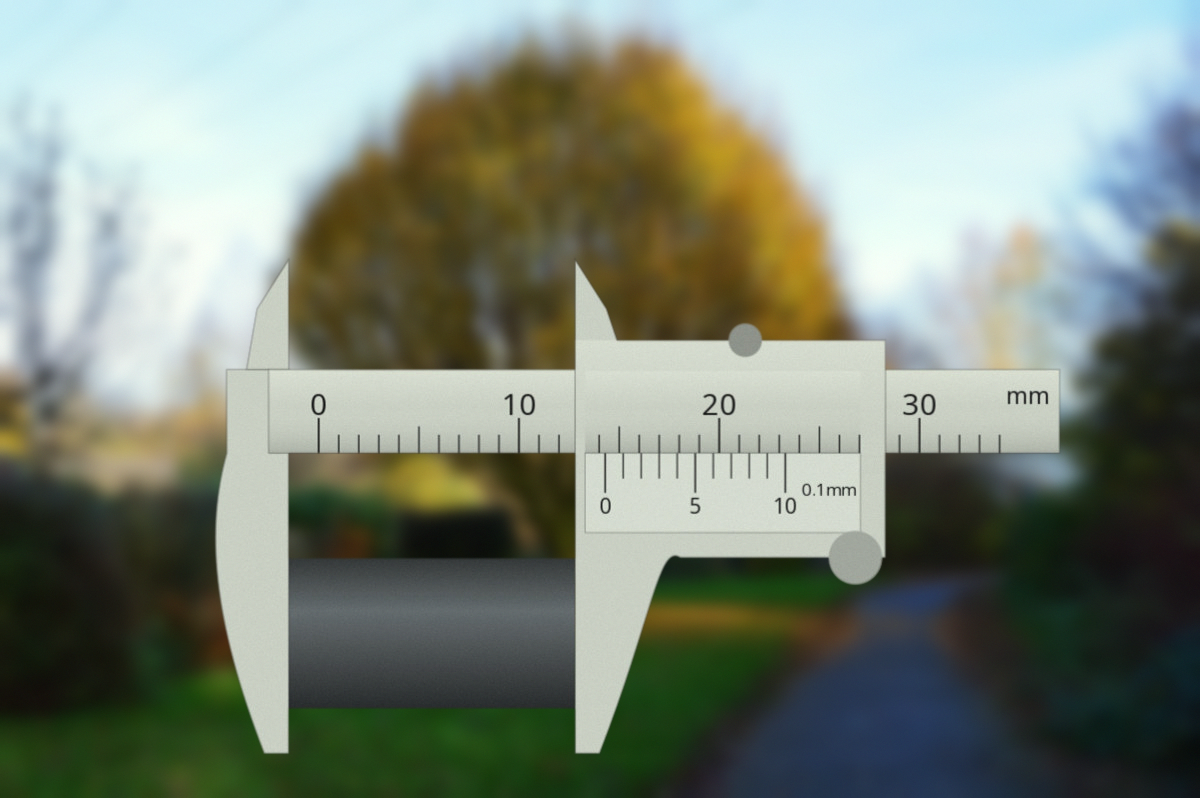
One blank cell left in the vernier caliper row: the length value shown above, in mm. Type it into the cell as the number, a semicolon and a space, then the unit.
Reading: 14.3; mm
